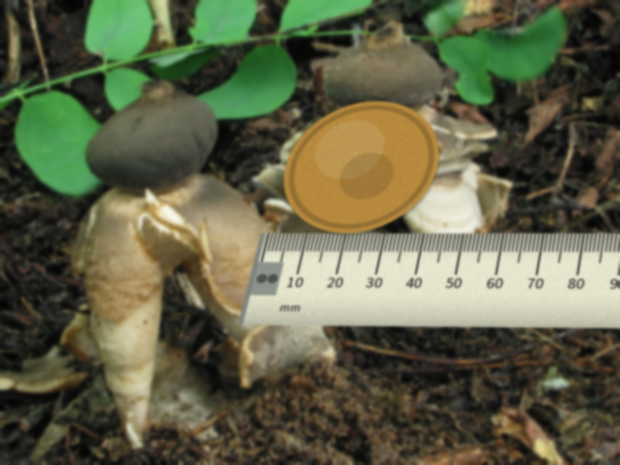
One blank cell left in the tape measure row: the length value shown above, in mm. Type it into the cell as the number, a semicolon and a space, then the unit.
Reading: 40; mm
